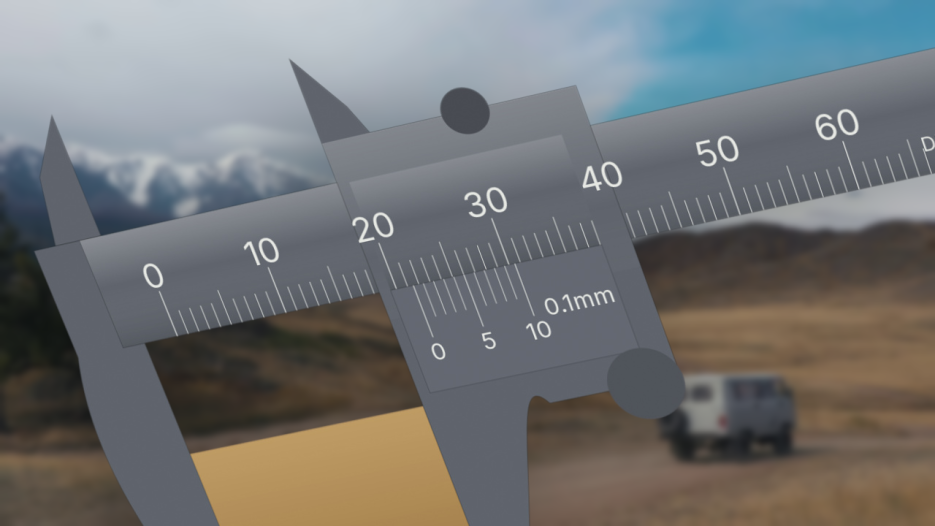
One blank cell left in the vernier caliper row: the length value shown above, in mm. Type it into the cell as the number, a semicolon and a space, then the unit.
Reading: 21.5; mm
